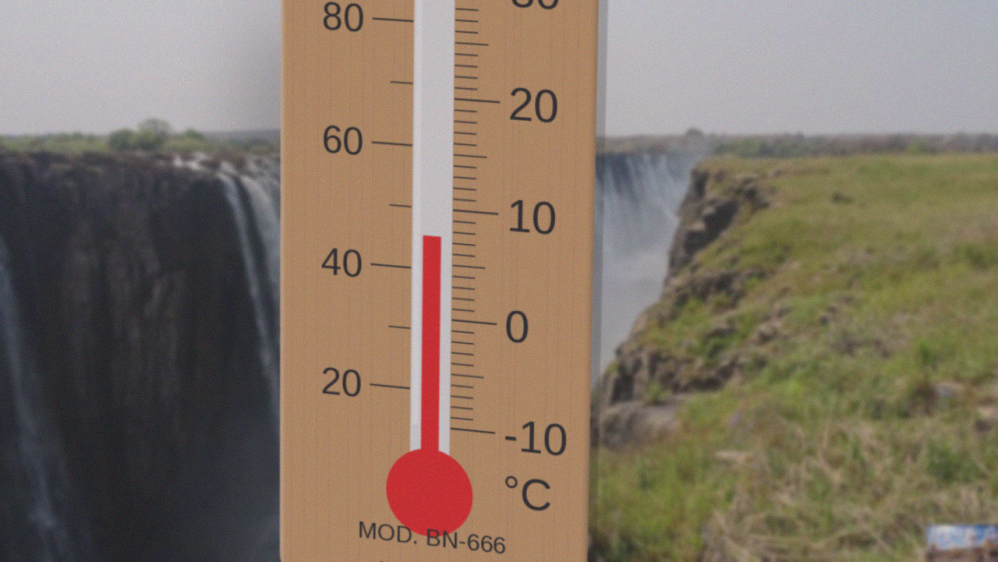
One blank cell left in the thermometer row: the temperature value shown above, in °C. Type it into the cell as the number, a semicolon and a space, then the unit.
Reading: 7.5; °C
